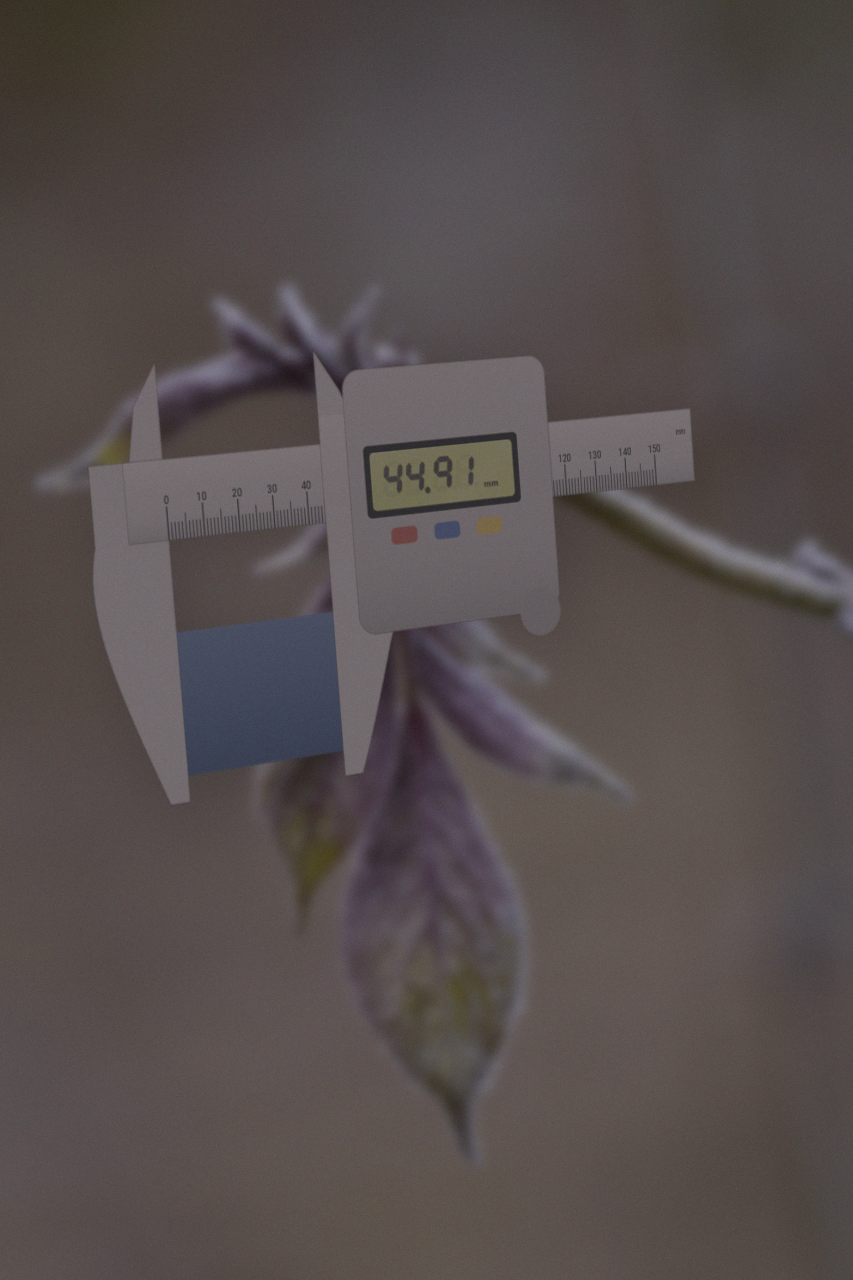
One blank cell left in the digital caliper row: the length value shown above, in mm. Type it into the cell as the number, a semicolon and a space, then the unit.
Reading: 44.91; mm
